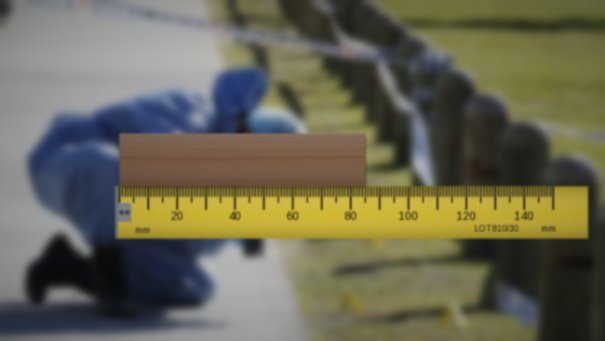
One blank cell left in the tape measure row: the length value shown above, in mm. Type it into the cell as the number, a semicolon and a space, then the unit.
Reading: 85; mm
